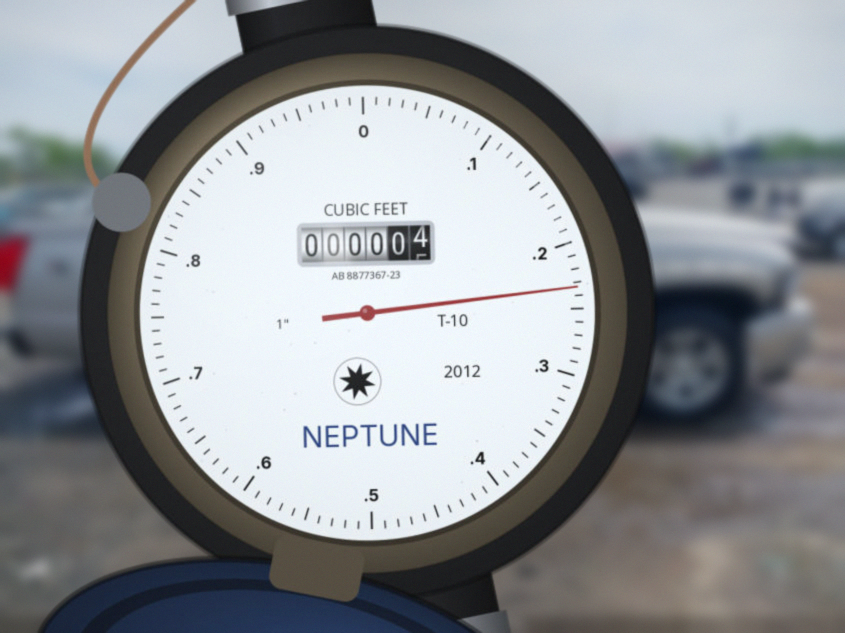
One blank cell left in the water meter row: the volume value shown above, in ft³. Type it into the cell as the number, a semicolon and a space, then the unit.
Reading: 4.23; ft³
